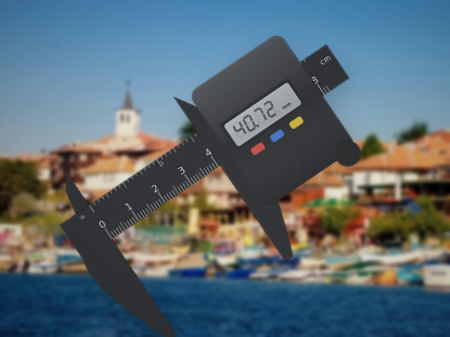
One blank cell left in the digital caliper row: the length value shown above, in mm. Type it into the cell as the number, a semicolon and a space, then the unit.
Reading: 40.72; mm
